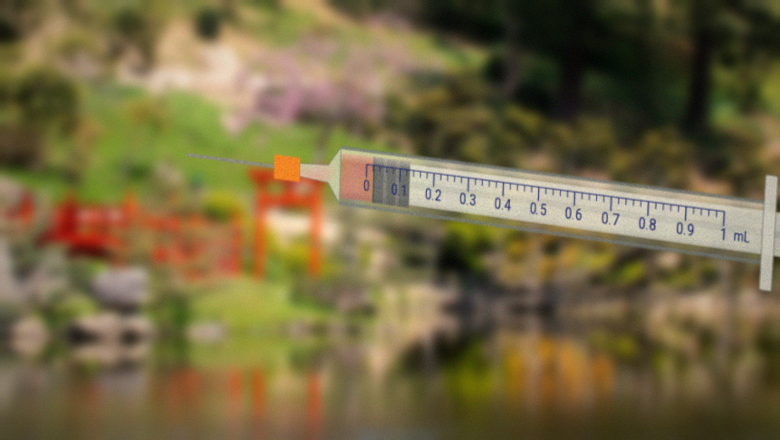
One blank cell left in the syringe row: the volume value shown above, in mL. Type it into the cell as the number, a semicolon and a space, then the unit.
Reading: 0.02; mL
